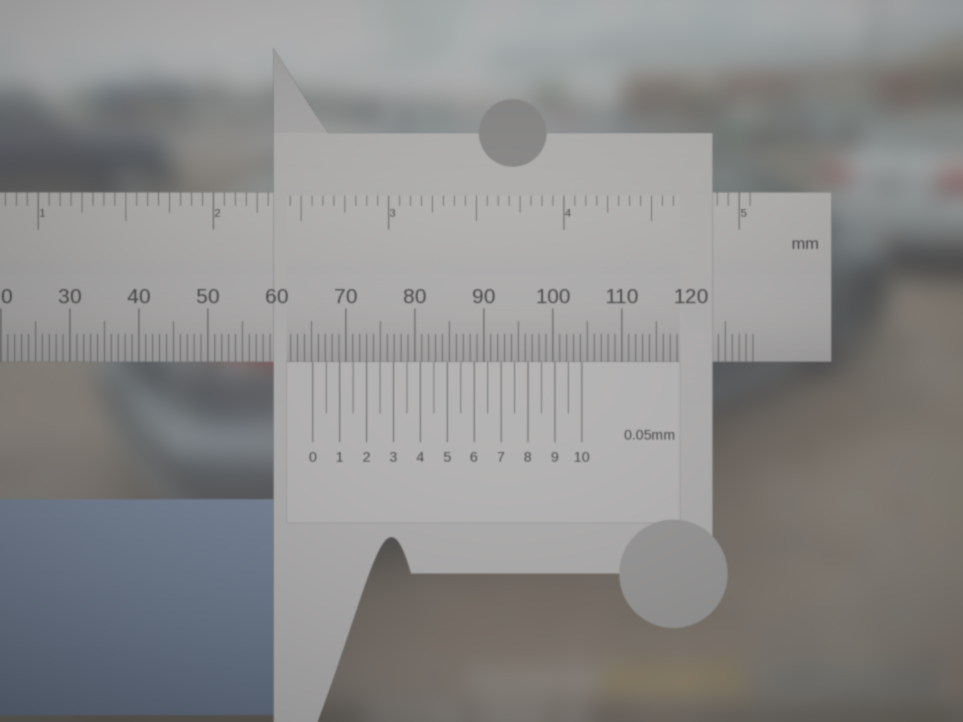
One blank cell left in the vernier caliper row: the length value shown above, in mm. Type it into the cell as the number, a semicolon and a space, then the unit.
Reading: 65.2; mm
